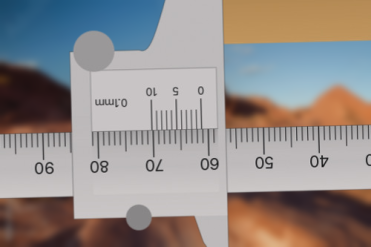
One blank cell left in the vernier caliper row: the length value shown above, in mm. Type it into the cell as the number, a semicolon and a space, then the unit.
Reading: 61.2; mm
